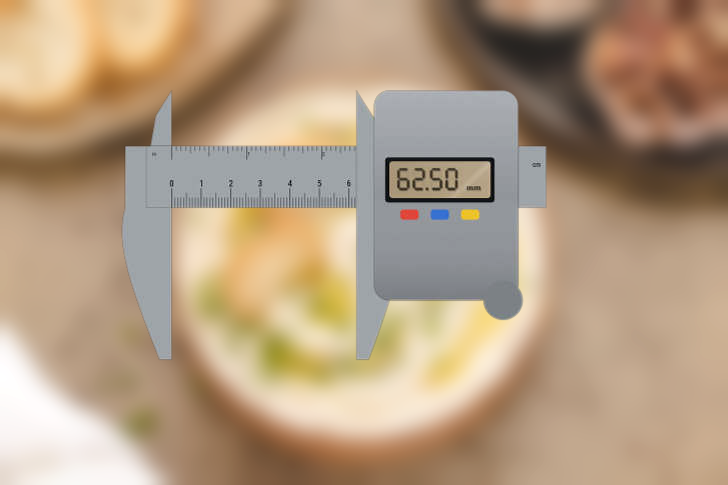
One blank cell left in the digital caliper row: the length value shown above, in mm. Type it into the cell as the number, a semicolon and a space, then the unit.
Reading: 62.50; mm
